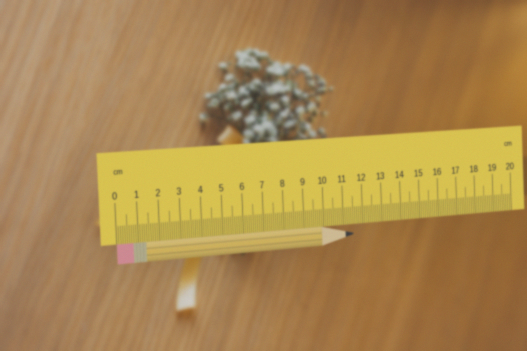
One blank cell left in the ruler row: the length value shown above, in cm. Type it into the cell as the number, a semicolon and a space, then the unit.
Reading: 11.5; cm
